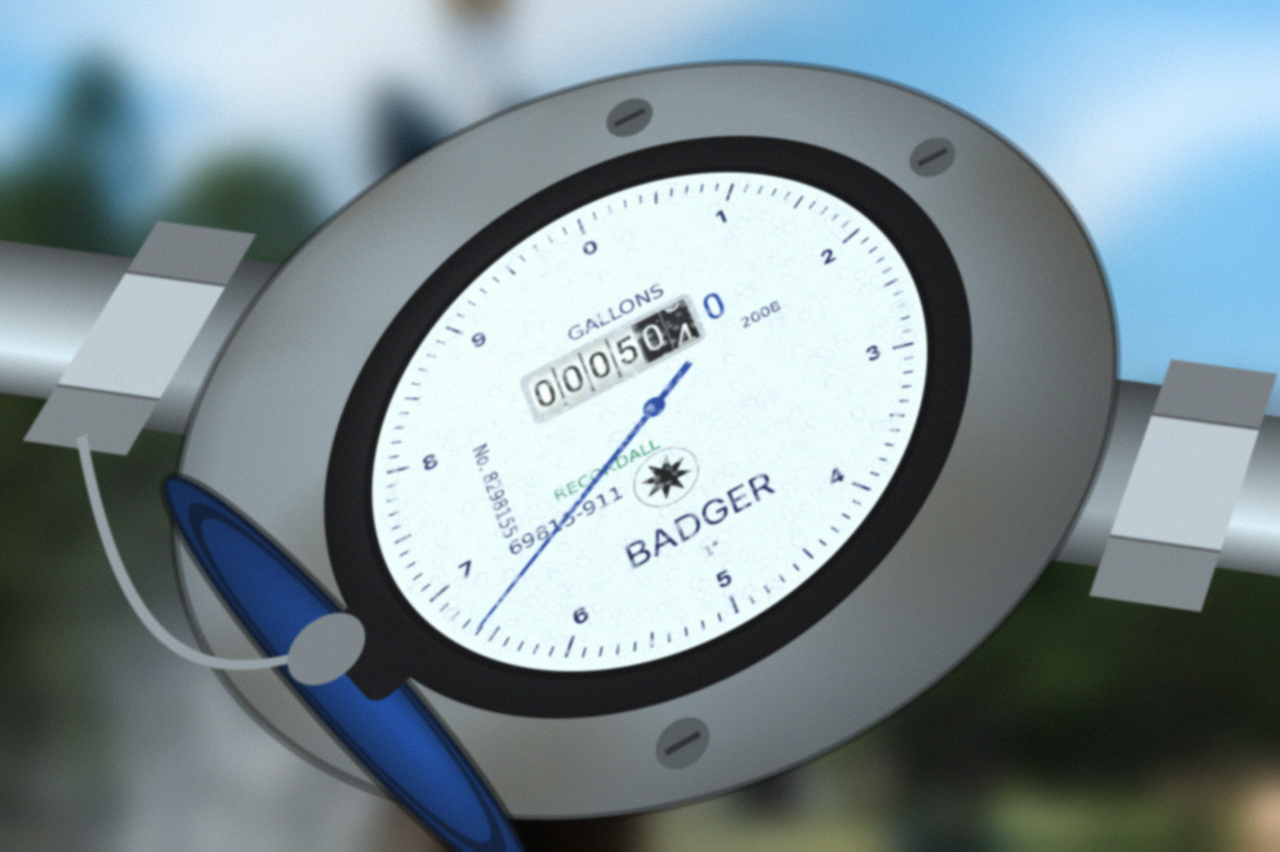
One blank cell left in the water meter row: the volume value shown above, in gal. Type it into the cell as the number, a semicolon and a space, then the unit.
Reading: 5036.6; gal
